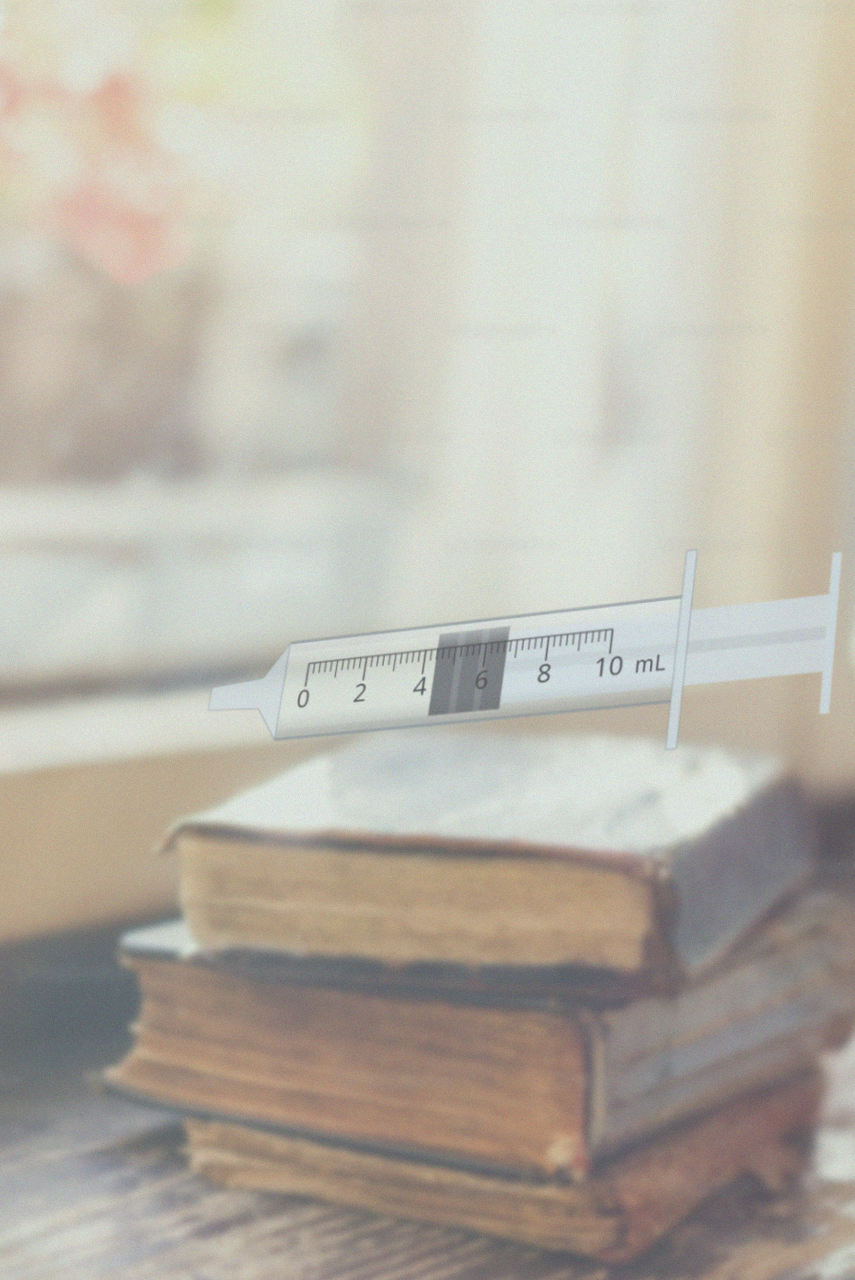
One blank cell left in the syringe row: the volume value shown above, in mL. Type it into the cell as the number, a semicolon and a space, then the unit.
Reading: 4.4; mL
